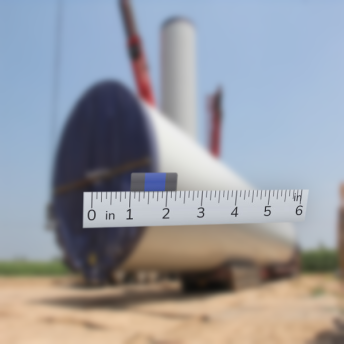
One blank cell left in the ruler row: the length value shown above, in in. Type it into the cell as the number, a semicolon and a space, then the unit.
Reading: 1.25; in
